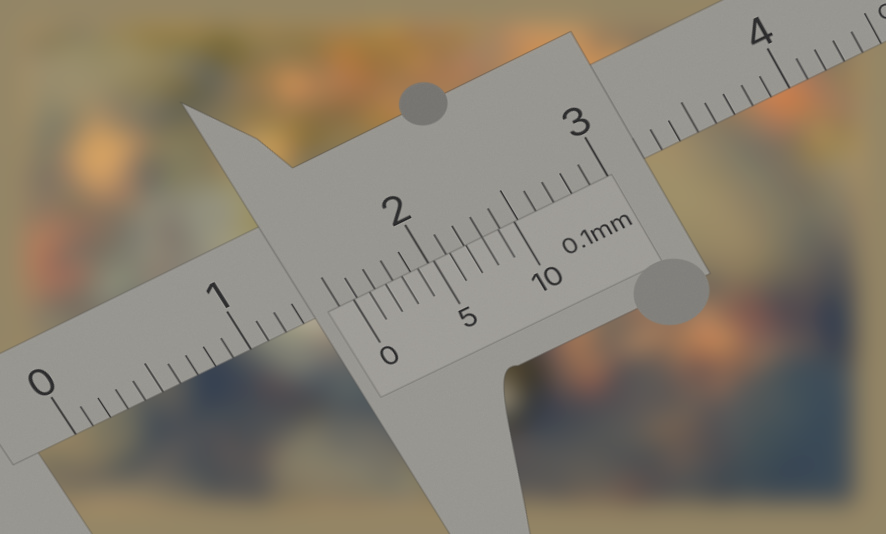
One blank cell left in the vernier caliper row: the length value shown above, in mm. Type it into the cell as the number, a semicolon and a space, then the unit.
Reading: 15.8; mm
